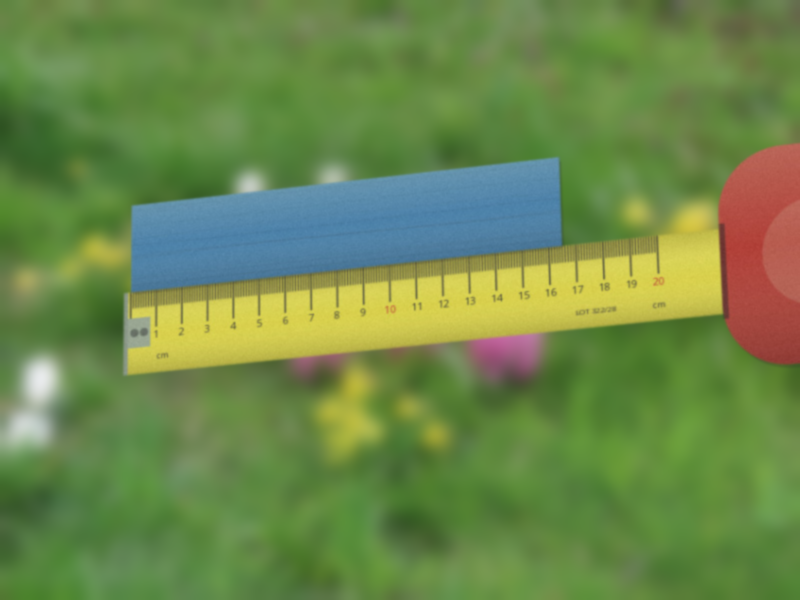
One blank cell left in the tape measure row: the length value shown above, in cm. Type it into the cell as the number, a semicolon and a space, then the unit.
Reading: 16.5; cm
